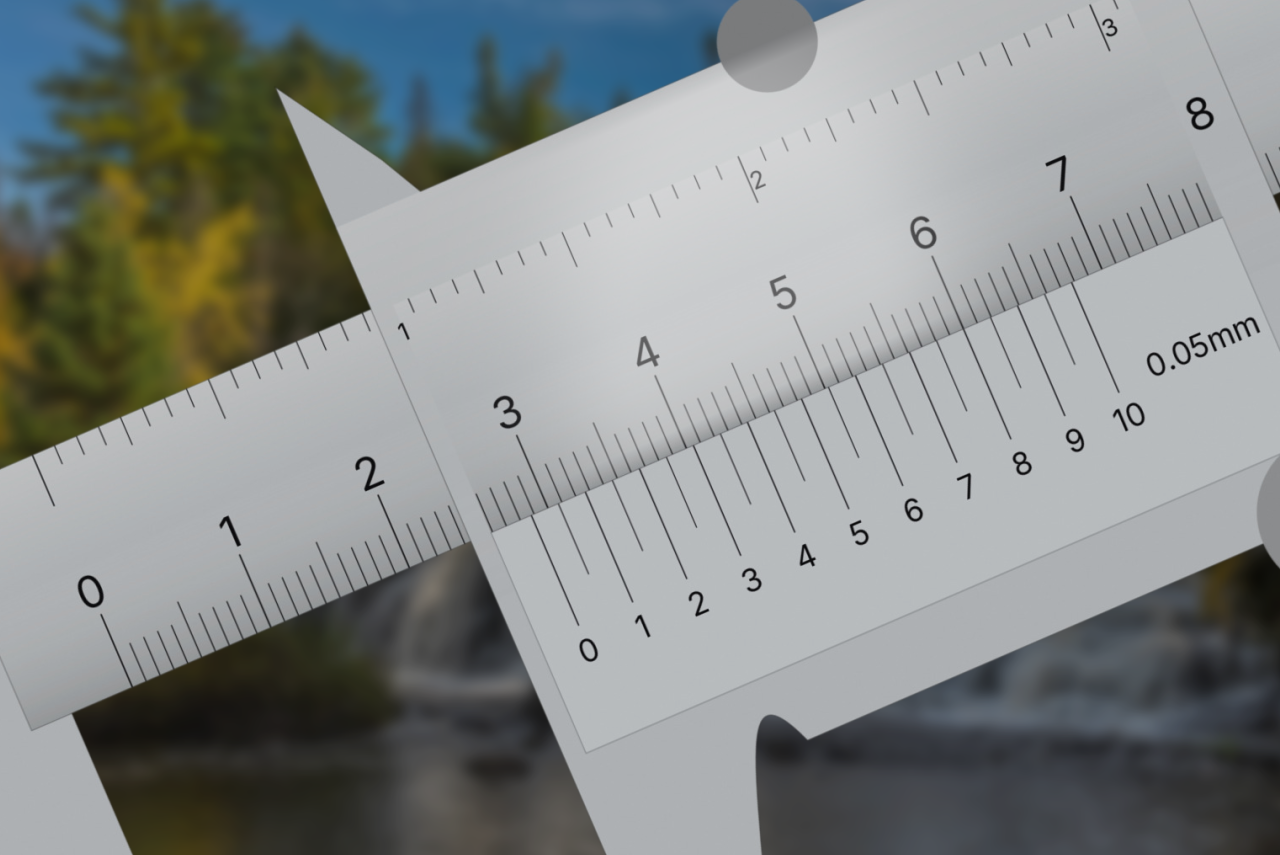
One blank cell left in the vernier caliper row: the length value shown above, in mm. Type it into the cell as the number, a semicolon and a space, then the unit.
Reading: 28.8; mm
